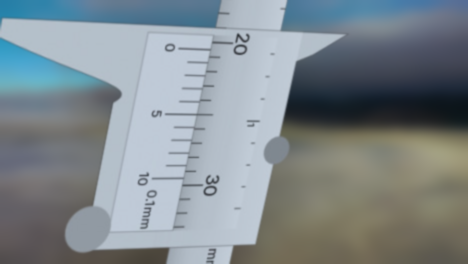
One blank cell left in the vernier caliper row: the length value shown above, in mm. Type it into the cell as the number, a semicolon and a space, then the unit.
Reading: 20.5; mm
